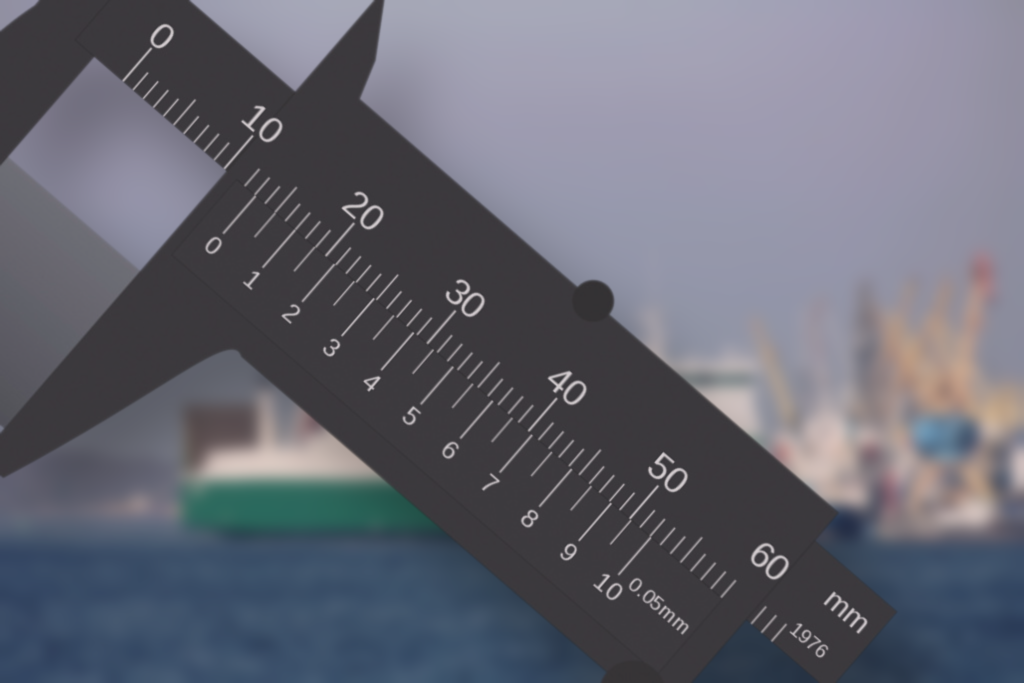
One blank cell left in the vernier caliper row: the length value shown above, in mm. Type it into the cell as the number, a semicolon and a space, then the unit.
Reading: 13.1; mm
